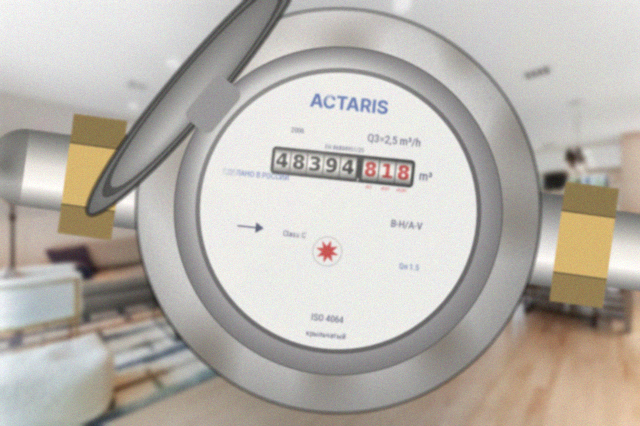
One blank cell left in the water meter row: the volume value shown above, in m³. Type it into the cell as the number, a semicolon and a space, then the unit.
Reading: 48394.818; m³
